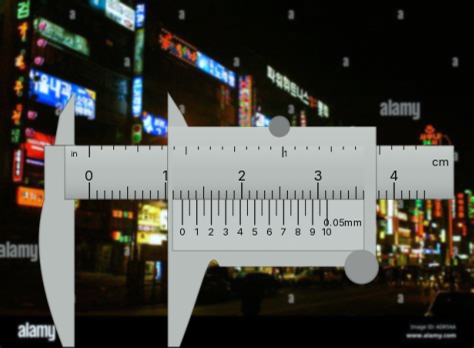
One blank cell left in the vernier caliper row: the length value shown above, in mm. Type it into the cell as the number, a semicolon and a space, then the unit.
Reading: 12.2; mm
